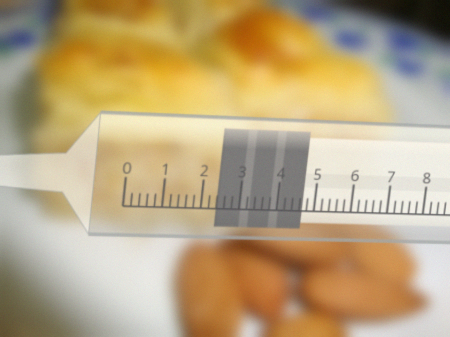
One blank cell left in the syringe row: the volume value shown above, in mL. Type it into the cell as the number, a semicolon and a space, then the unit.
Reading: 2.4; mL
